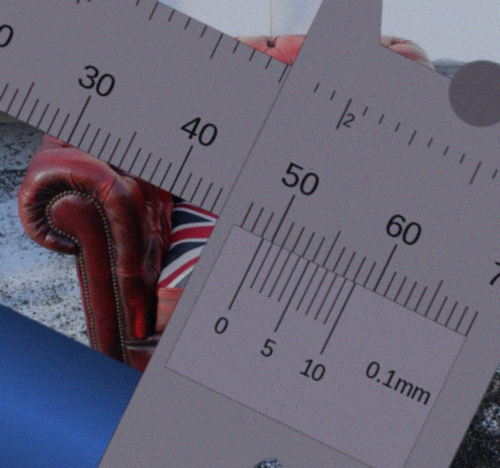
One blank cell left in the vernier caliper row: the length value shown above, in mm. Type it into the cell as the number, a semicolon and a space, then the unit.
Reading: 49.2; mm
